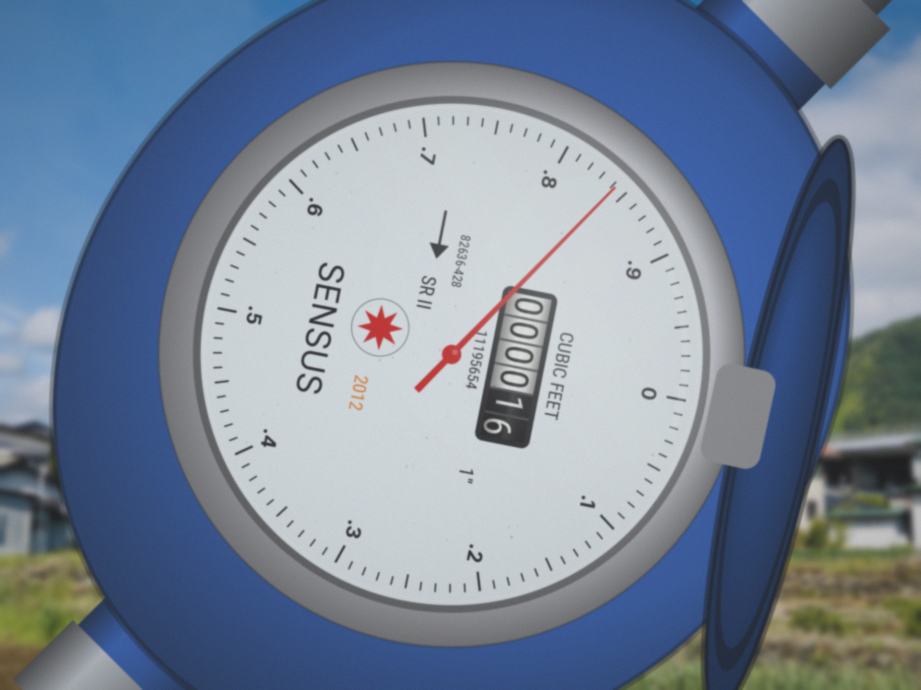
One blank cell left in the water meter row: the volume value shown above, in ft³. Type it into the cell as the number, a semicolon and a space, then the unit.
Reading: 15.84; ft³
